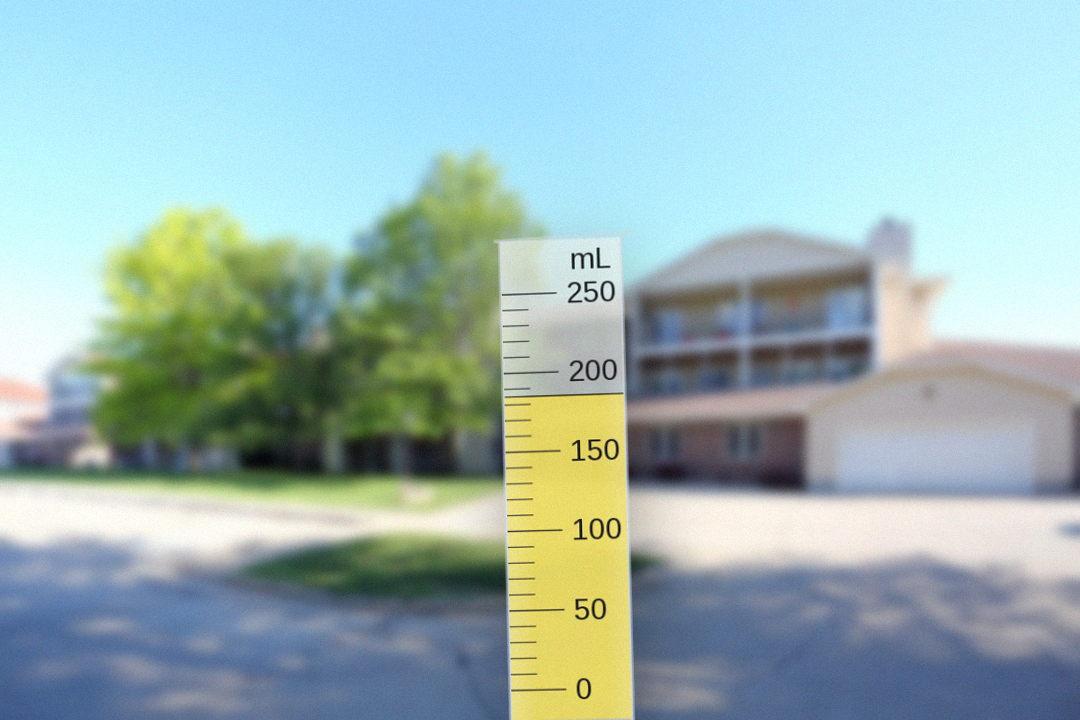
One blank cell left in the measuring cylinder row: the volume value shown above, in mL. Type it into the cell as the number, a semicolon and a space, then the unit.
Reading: 185; mL
